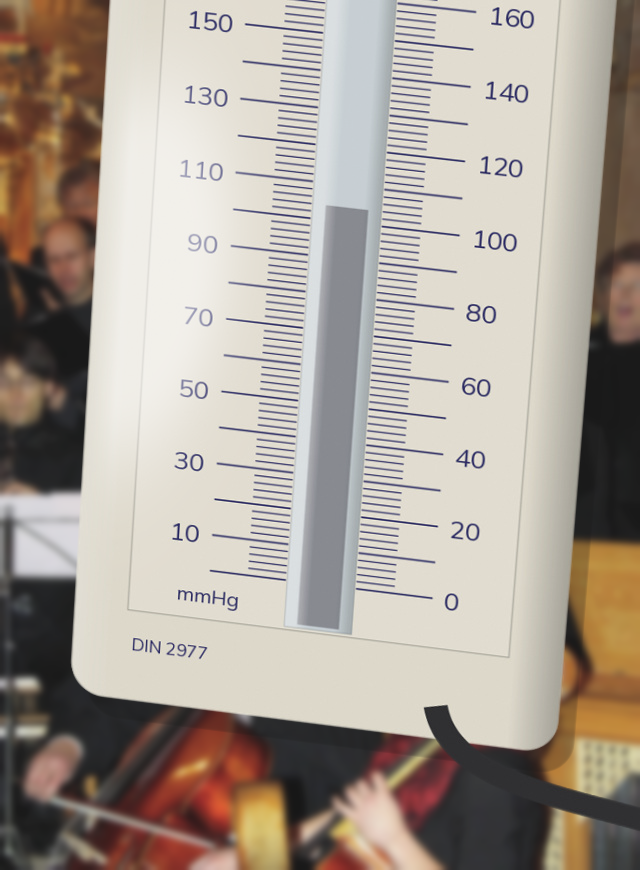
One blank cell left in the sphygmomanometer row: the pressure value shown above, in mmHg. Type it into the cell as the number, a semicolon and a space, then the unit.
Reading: 104; mmHg
